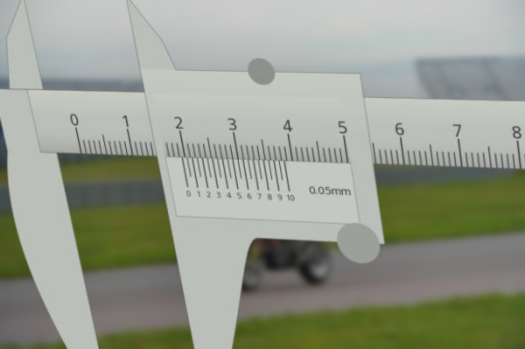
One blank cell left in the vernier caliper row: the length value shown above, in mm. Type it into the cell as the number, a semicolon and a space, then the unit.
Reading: 19.5; mm
